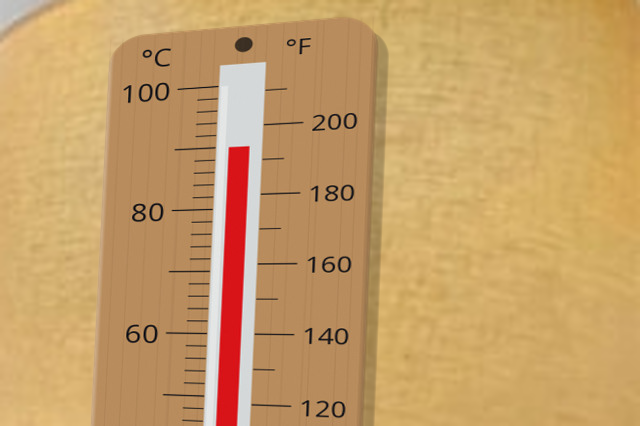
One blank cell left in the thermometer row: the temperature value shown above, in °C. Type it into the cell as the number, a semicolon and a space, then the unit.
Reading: 90; °C
